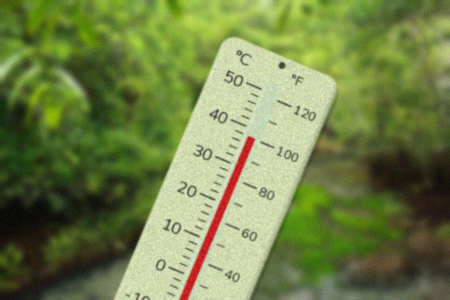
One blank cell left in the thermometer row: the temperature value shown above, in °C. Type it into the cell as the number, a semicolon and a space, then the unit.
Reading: 38; °C
